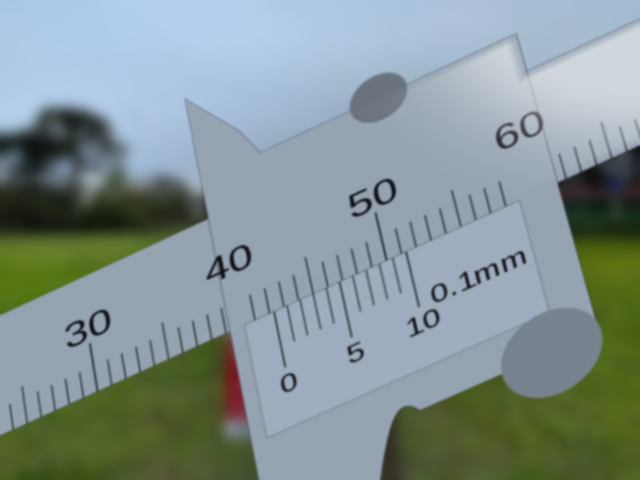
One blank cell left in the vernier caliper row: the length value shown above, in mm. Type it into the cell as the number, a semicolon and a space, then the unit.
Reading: 42.3; mm
